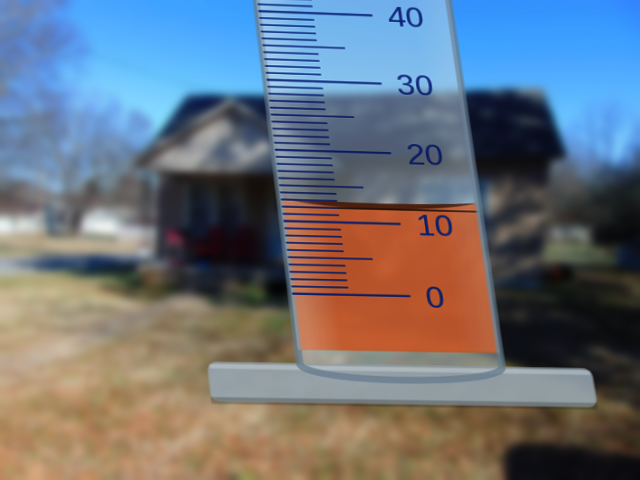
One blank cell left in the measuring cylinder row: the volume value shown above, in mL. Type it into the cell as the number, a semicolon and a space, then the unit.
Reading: 12; mL
